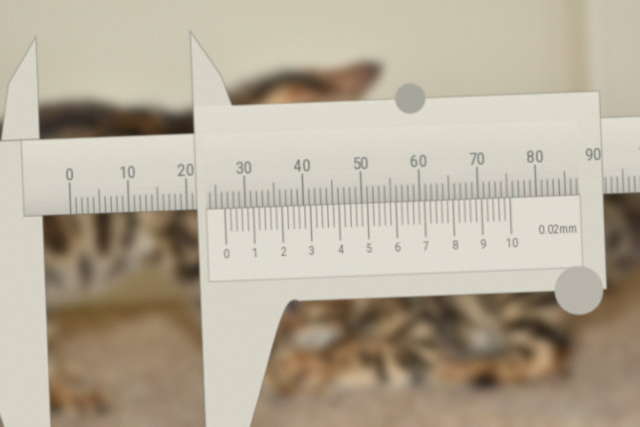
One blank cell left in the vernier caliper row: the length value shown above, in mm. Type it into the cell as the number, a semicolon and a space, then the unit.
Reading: 26.5; mm
